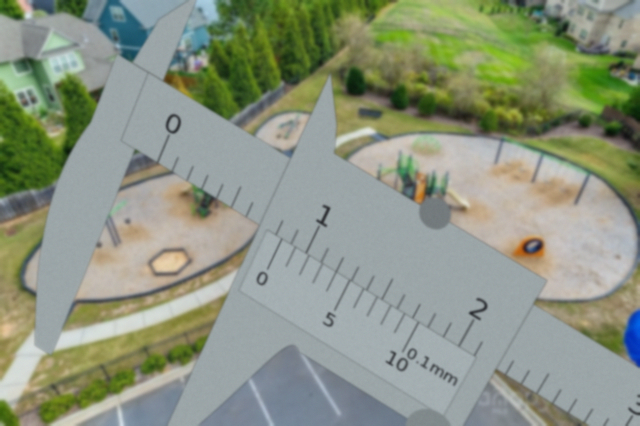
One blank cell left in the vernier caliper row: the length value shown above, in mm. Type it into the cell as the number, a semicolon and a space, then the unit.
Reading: 8.4; mm
